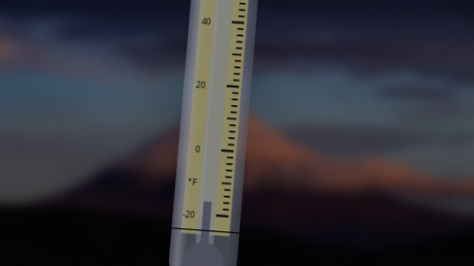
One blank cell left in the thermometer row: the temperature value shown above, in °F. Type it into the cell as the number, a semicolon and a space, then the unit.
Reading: -16; °F
